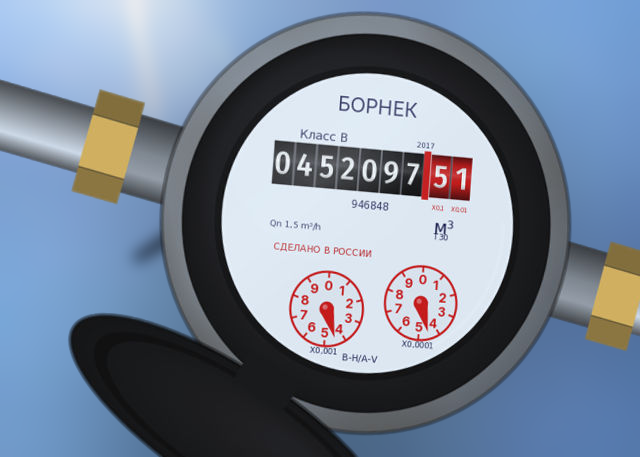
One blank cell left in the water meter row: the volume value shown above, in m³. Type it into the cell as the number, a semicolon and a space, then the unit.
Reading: 452097.5144; m³
